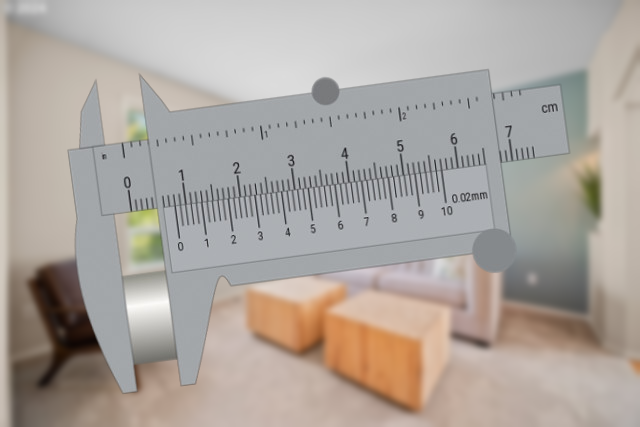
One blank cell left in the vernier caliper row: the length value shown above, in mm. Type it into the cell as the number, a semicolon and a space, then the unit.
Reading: 8.0; mm
